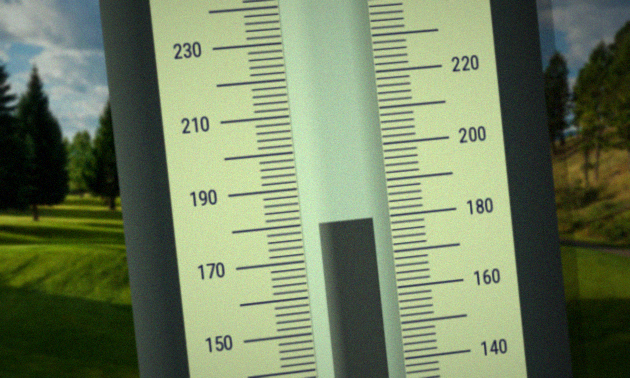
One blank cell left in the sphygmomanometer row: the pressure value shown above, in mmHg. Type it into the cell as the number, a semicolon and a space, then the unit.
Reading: 180; mmHg
